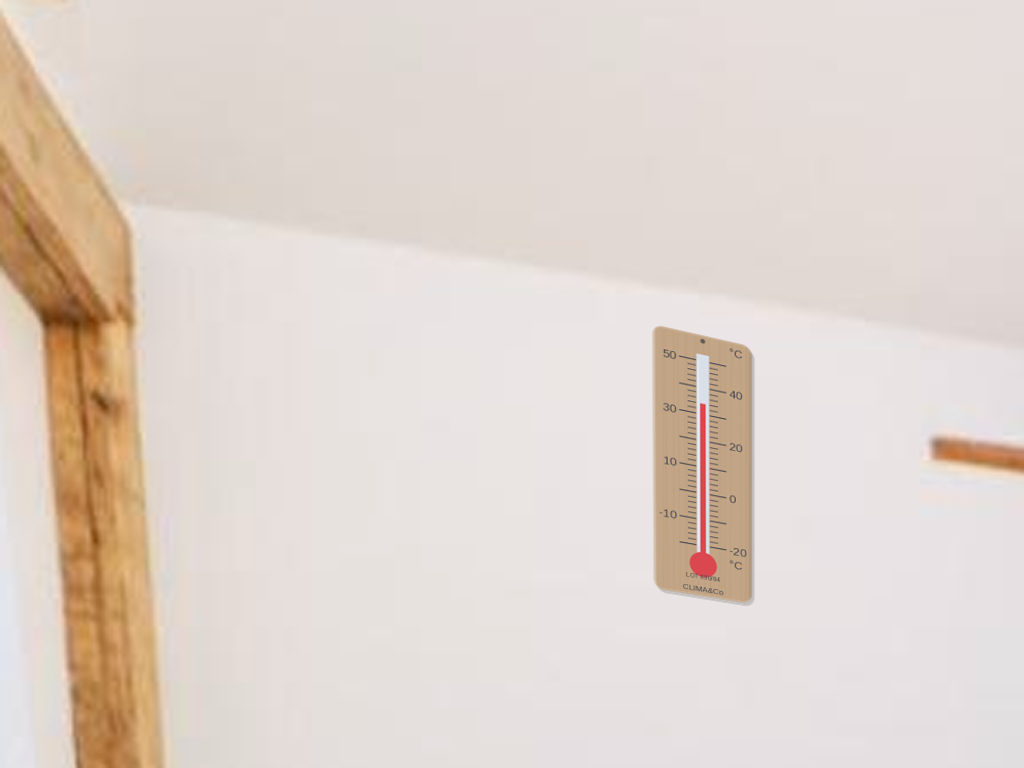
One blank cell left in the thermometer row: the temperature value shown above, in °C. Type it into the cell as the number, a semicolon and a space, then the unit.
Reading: 34; °C
